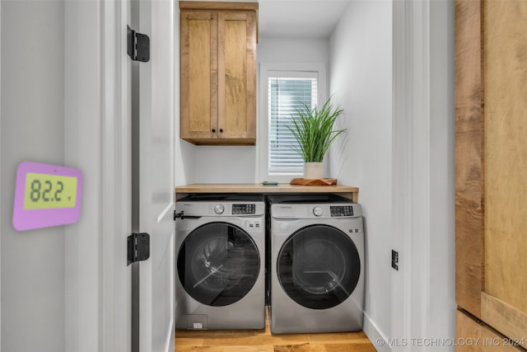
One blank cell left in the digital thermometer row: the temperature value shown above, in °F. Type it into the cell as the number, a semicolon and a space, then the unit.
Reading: 82.2; °F
